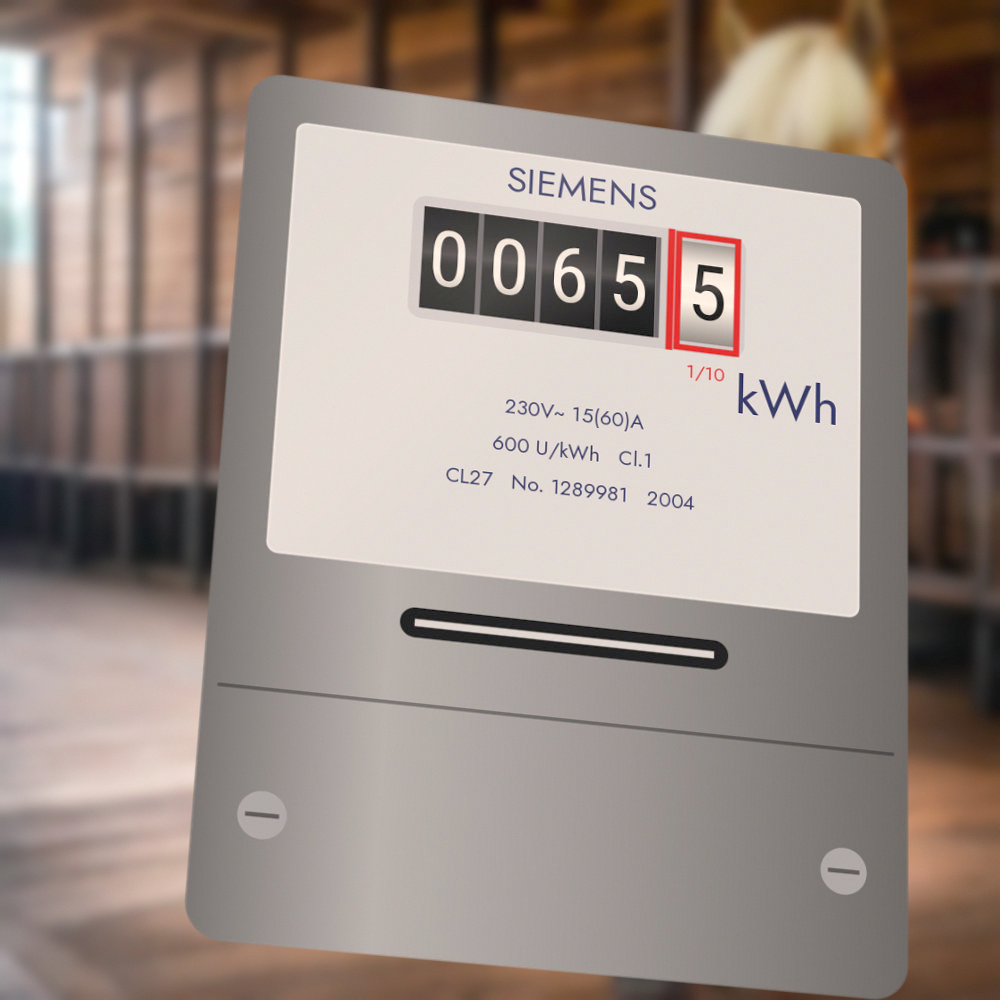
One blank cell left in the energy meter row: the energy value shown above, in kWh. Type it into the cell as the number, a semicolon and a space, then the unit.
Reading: 65.5; kWh
